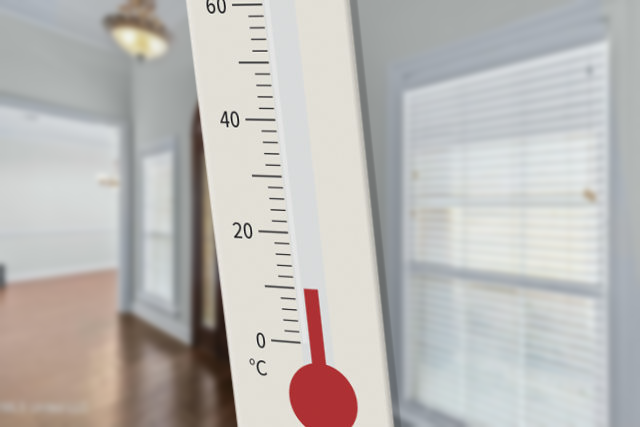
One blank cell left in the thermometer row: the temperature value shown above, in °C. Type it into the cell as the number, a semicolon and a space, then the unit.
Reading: 10; °C
